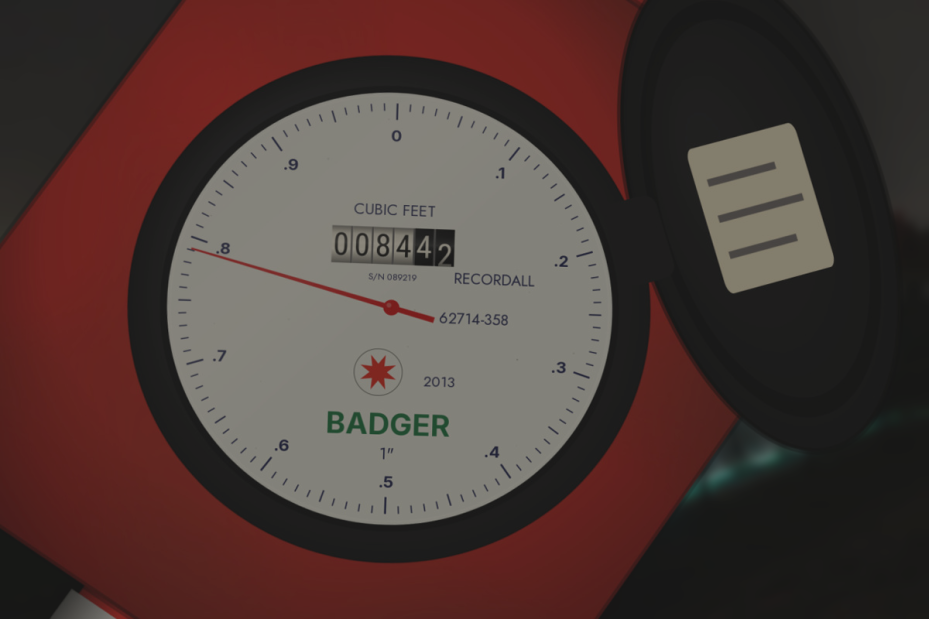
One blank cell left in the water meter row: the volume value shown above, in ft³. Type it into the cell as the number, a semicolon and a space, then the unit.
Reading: 8441.79; ft³
